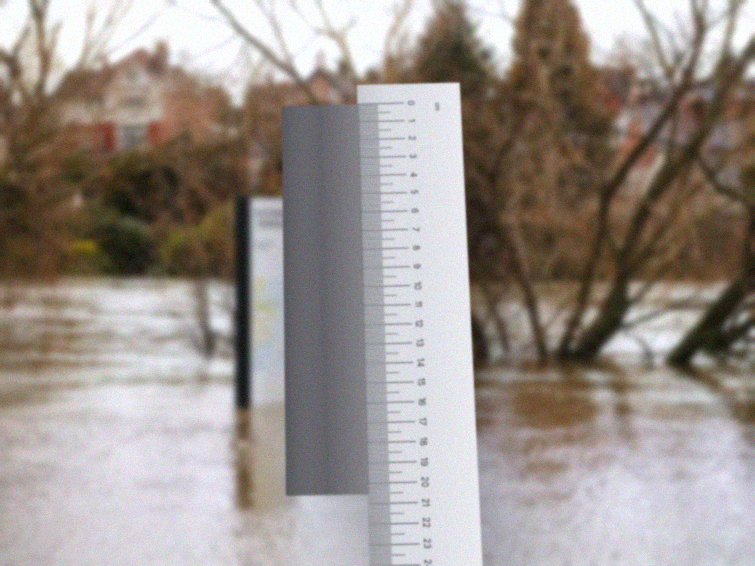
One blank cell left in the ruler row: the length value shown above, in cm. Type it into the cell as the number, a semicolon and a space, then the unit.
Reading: 20.5; cm
